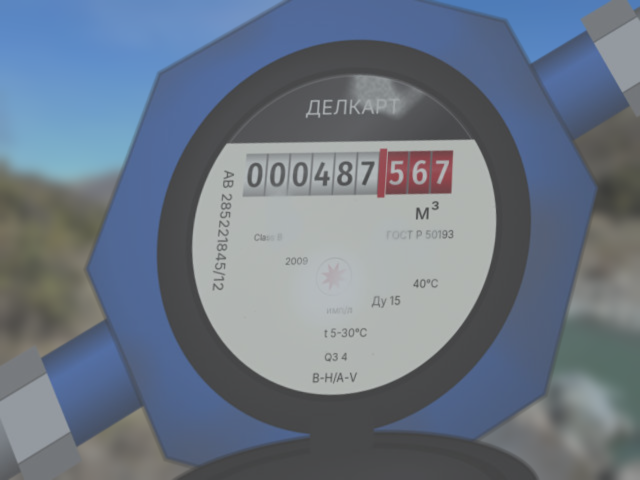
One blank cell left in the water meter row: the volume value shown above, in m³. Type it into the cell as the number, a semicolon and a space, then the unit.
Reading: 487.567; m³
